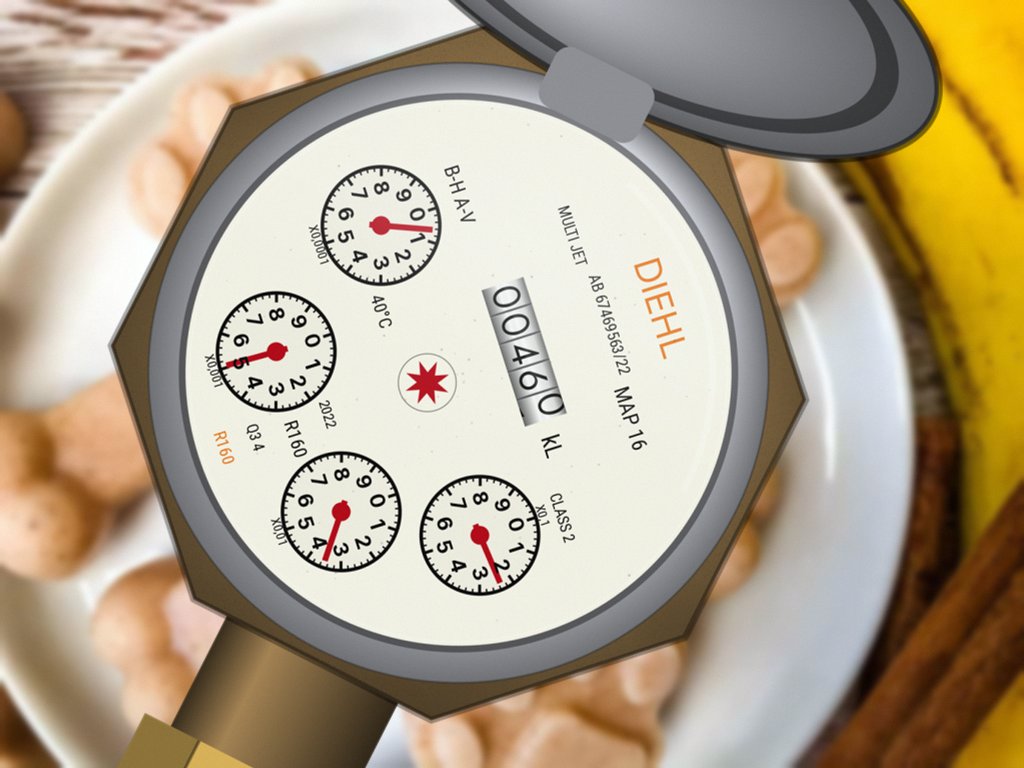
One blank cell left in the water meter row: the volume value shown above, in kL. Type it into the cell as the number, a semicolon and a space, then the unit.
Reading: 460.2350; kL
